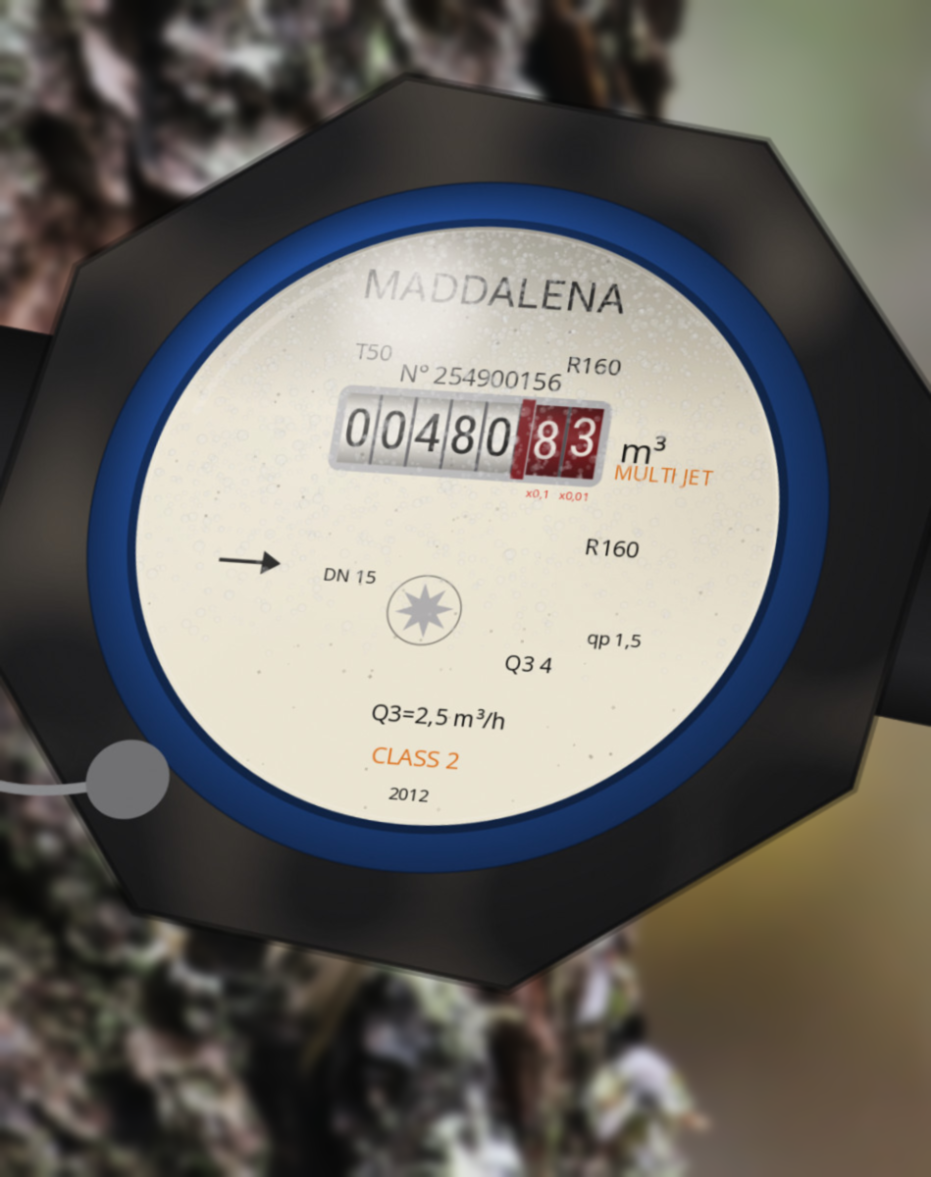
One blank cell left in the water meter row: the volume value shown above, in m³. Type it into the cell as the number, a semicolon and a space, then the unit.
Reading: 480.83; m³
